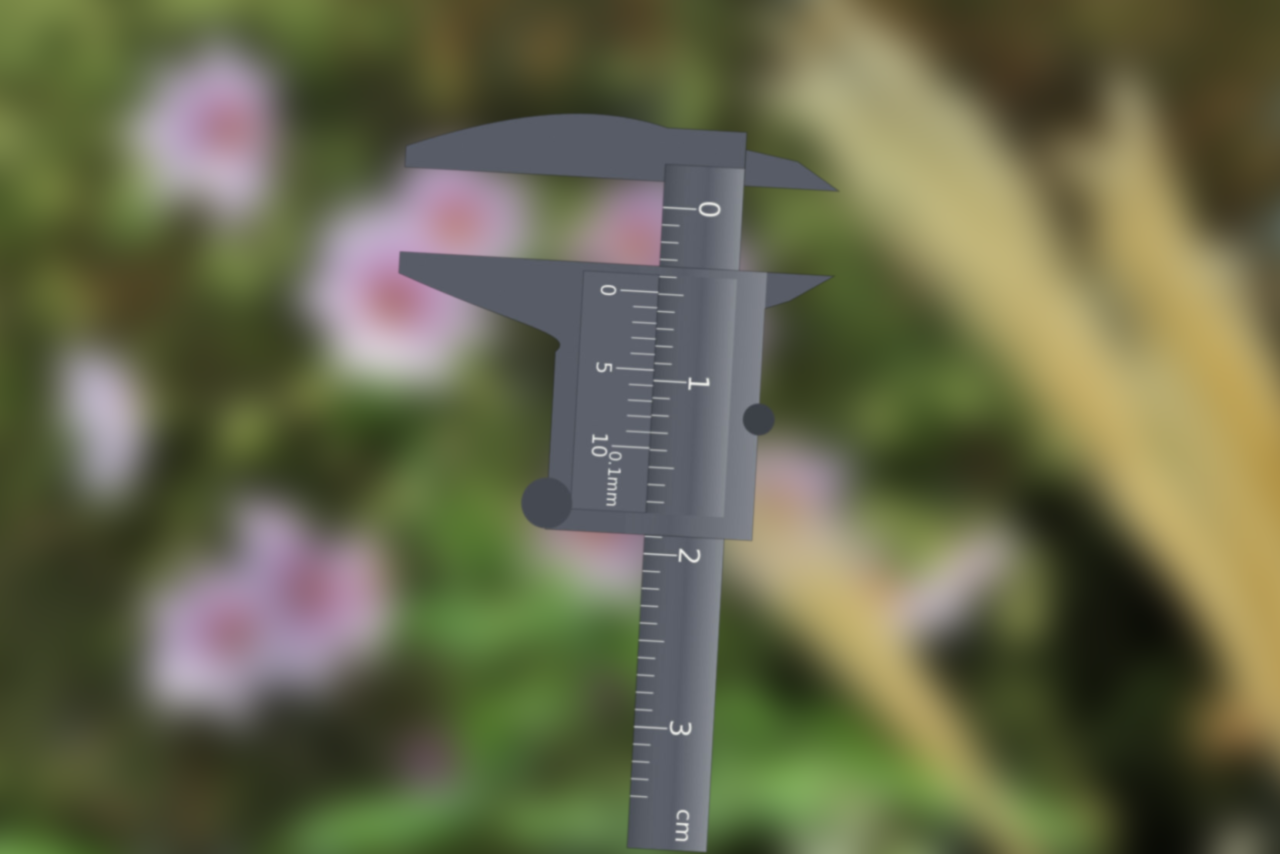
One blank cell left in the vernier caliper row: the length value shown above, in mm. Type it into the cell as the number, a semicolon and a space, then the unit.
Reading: 4.9; mm
